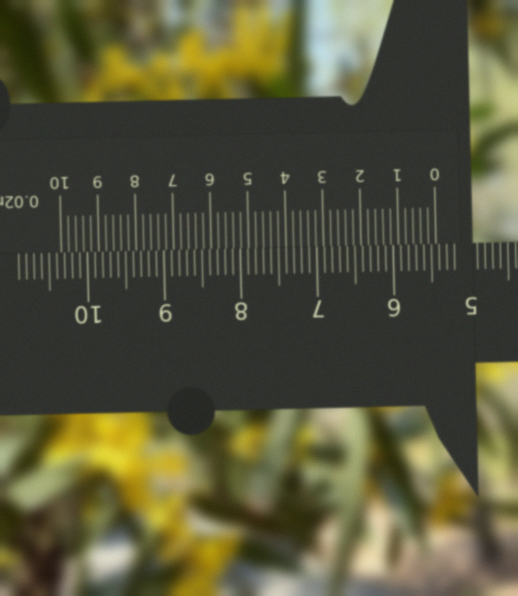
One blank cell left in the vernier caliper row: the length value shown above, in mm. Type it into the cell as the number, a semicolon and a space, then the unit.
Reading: 54.4; mm
